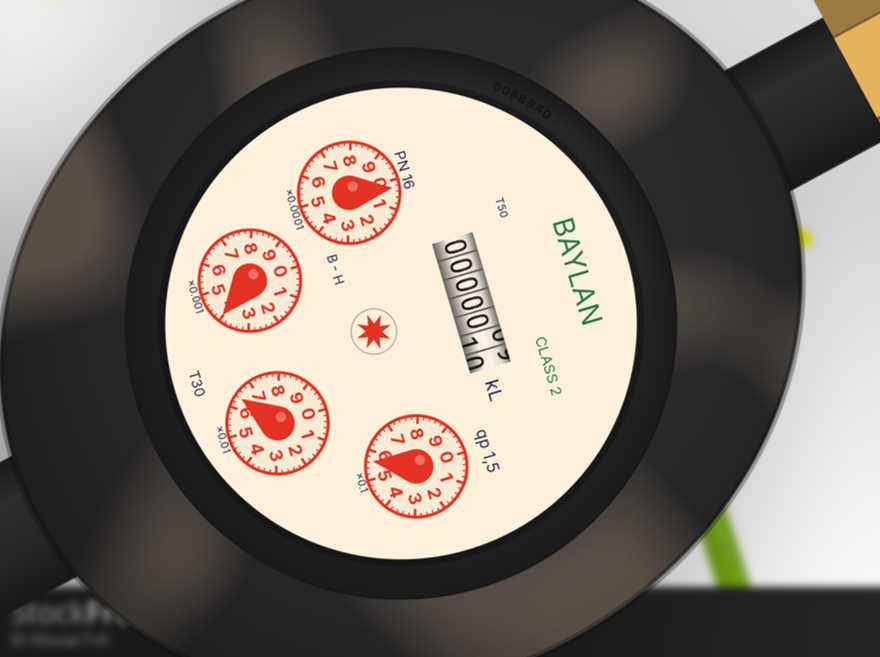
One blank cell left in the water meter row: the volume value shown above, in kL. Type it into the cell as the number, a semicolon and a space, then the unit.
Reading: 9.5640; kL
